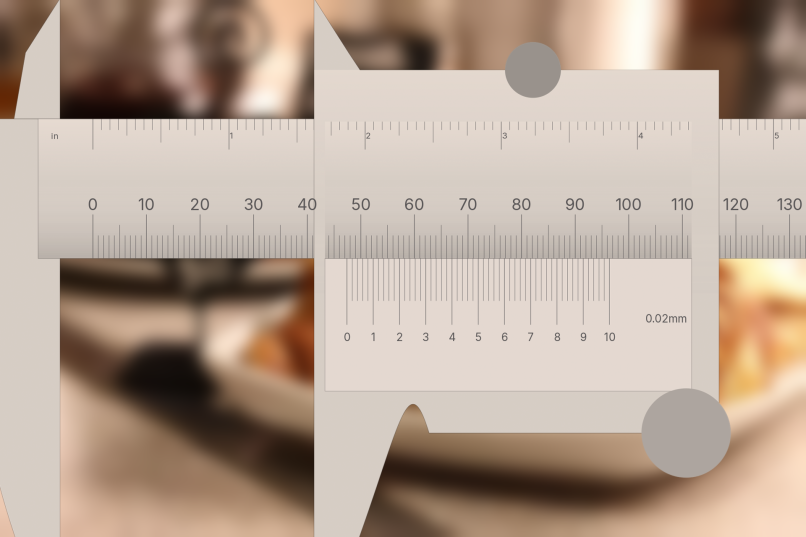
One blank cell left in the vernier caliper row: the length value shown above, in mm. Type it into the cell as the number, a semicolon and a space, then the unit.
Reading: 47.4; mm
